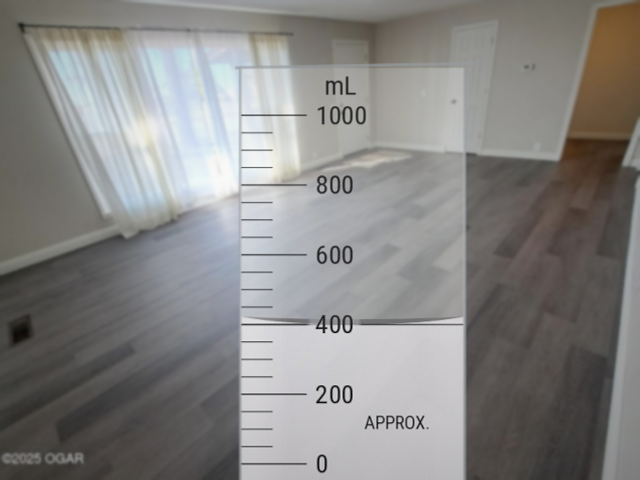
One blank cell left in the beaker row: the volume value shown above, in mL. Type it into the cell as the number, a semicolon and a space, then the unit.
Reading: 400; mL
